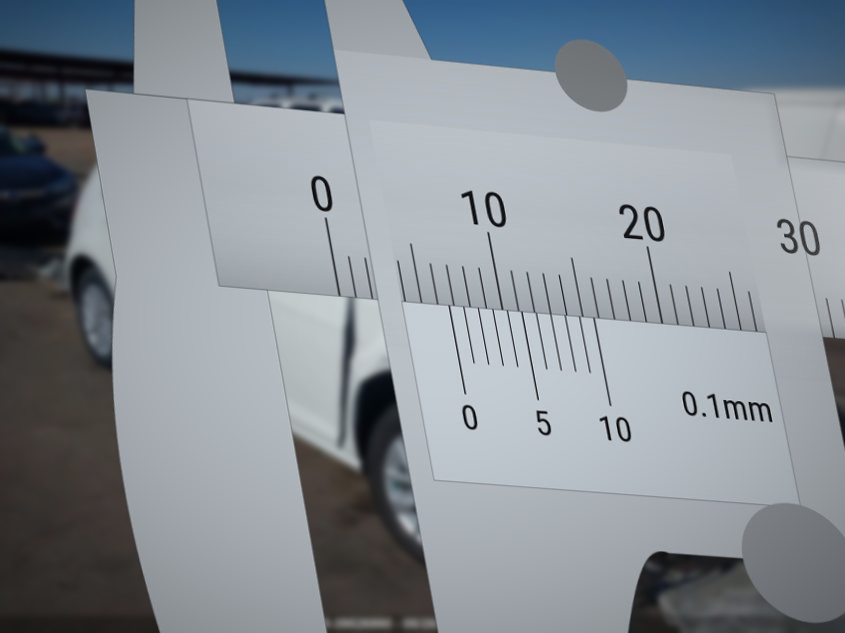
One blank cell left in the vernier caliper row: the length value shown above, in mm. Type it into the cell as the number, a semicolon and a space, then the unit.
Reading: 6.7; mm
